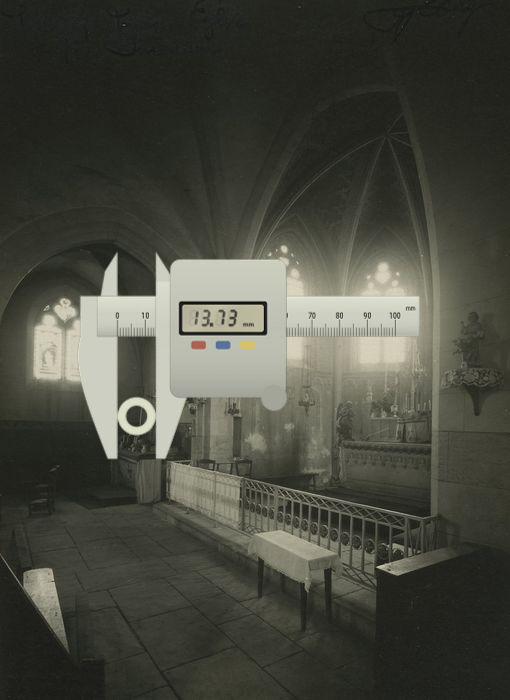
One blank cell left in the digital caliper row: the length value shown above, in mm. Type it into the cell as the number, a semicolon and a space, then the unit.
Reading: 13.73; mm
